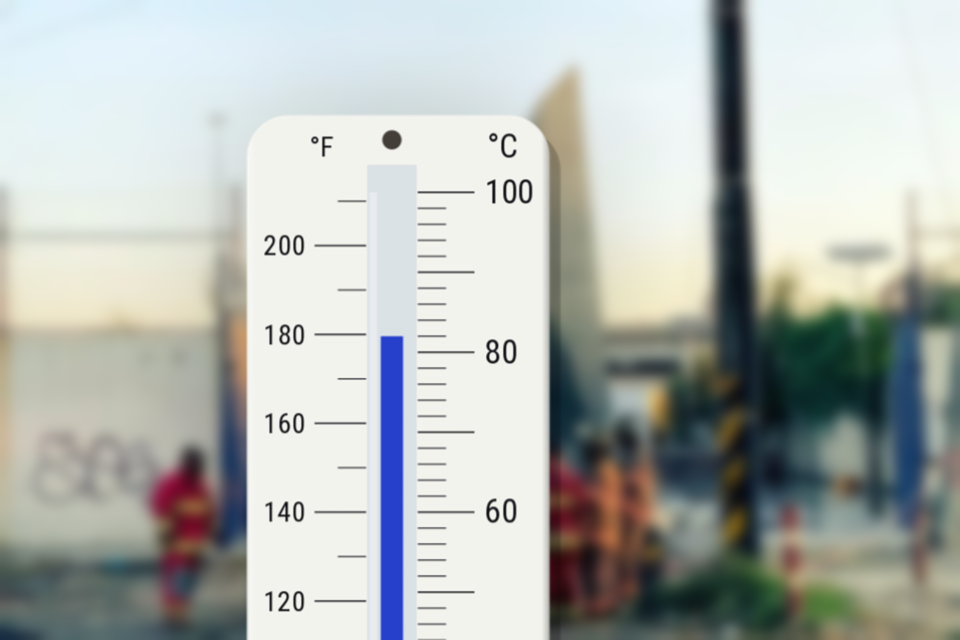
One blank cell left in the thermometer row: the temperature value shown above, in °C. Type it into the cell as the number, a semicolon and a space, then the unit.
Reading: 82; °C
